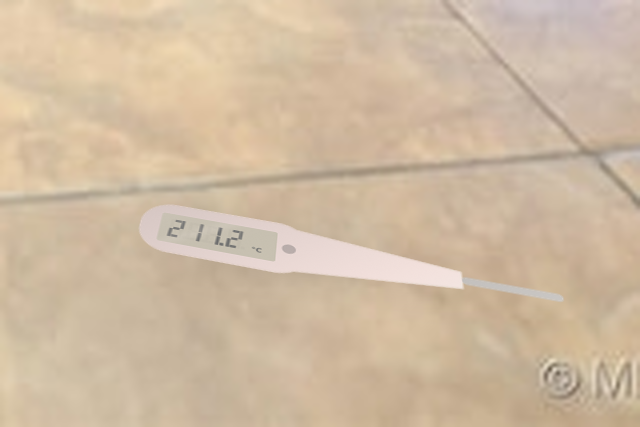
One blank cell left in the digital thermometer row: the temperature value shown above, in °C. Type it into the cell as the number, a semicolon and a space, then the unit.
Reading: 211.2; °C
